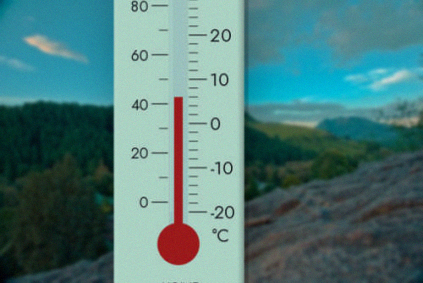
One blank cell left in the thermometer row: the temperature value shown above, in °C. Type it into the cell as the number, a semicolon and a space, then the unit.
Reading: 6; °C
